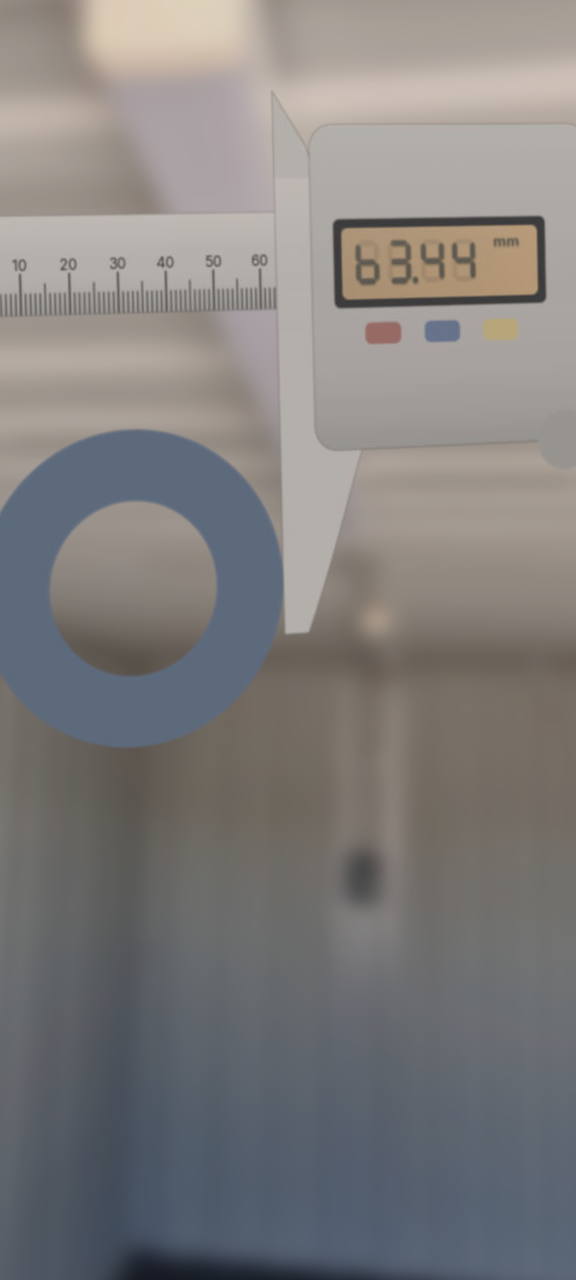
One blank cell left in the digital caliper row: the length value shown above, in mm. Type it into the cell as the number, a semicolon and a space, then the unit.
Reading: 63.44; mm
